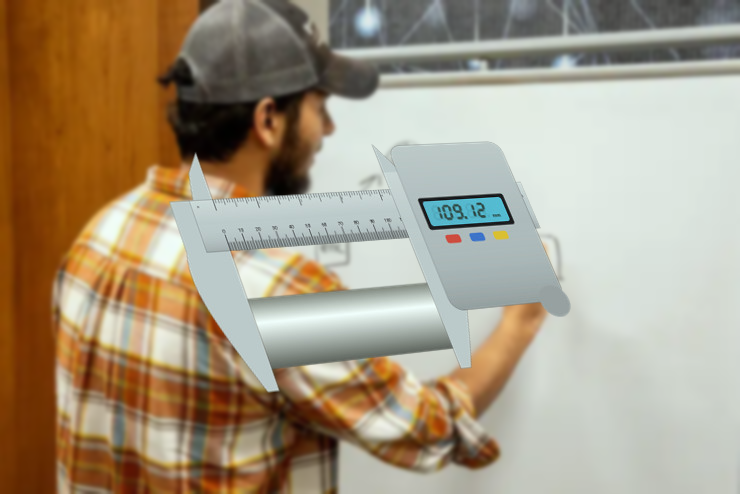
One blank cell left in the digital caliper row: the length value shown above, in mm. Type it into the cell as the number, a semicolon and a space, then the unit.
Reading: 109.12; mm
